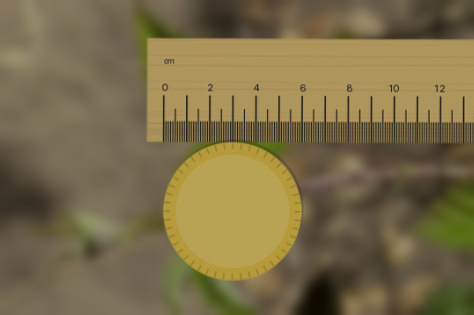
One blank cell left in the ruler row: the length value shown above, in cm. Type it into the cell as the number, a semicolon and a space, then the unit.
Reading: 6; cm
